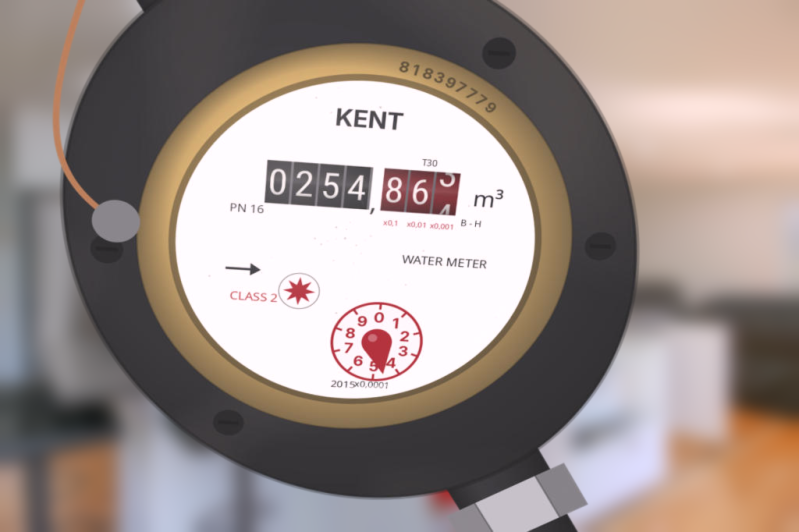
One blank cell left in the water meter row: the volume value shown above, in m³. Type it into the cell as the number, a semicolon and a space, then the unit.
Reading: 254.8634; m³
